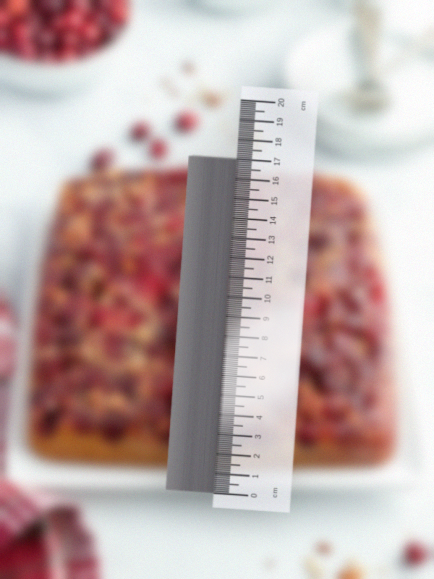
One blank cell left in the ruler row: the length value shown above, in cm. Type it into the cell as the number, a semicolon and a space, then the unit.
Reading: 17; cm
